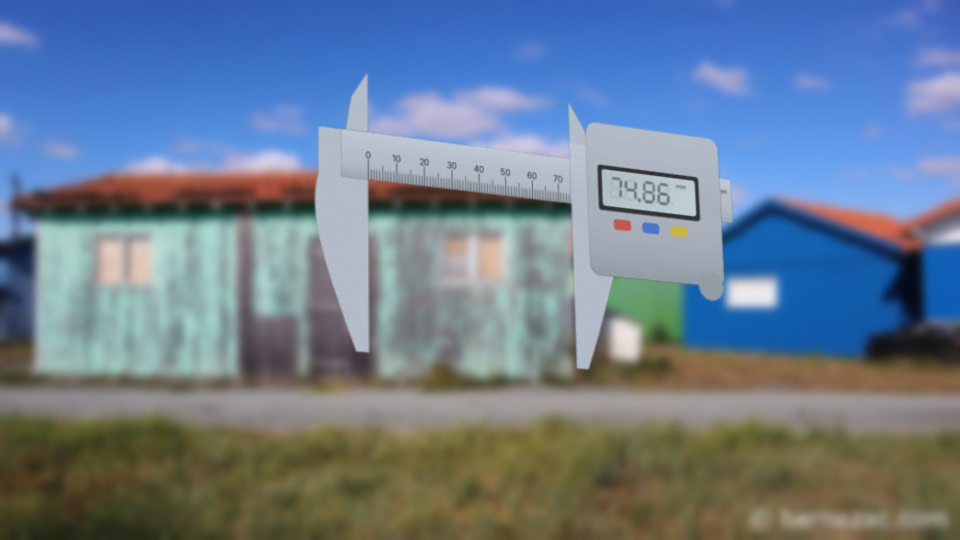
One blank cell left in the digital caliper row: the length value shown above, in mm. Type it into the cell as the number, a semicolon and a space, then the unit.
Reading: 74.86; mm
